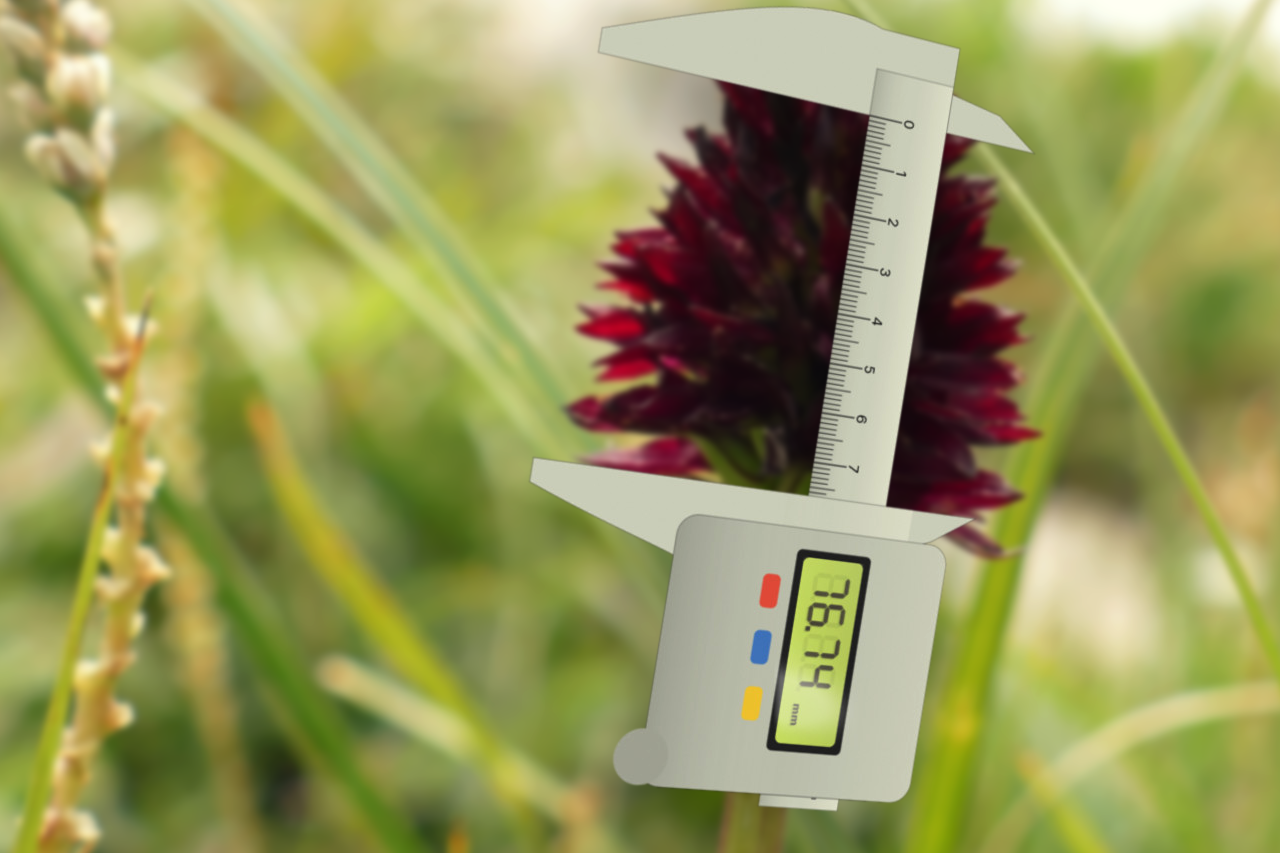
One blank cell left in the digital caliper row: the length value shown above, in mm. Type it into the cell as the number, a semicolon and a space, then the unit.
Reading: 76.74; mm
